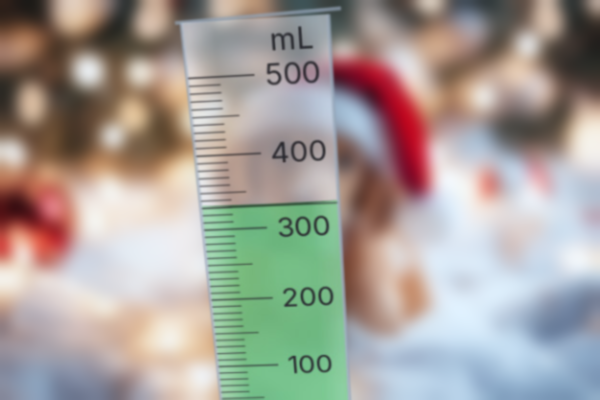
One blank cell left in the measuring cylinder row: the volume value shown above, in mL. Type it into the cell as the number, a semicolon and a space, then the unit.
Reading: 330; mL
